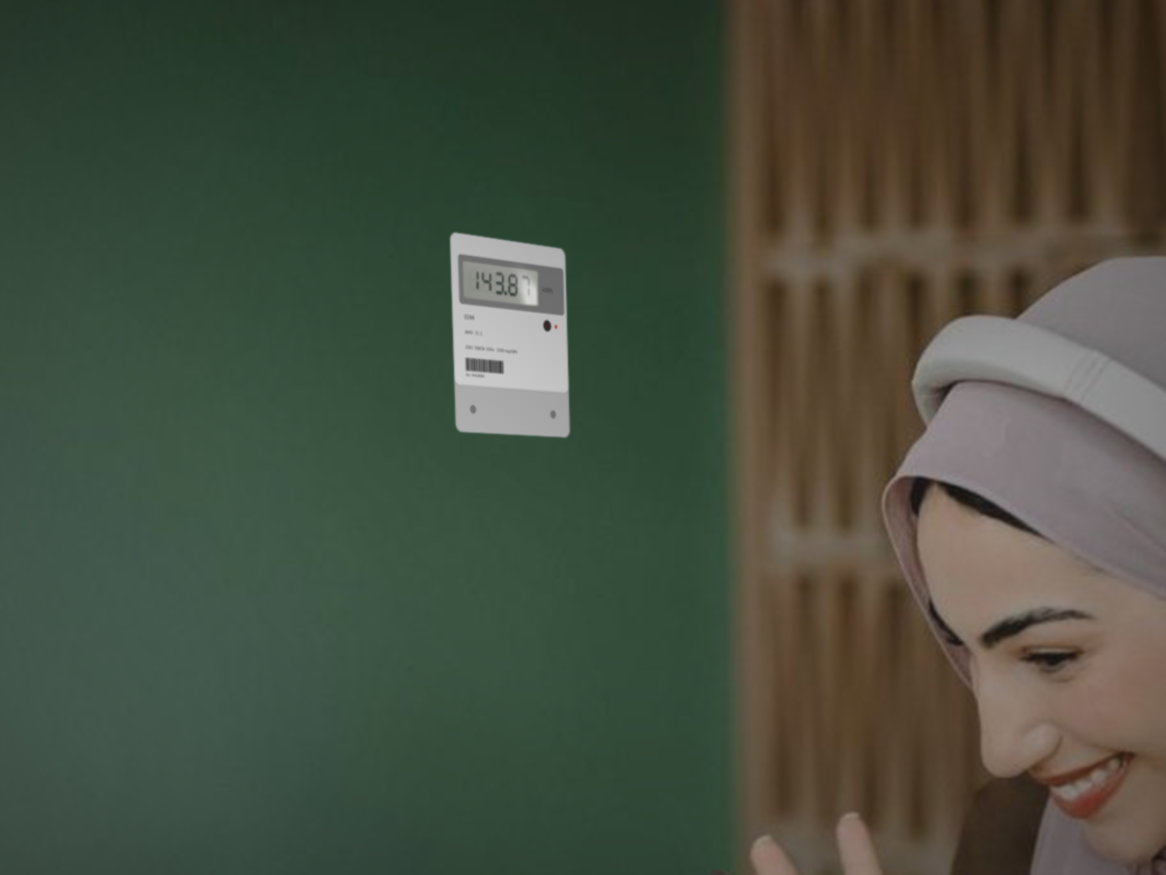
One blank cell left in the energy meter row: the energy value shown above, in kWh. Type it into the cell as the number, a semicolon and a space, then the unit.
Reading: 143.87; kWh
